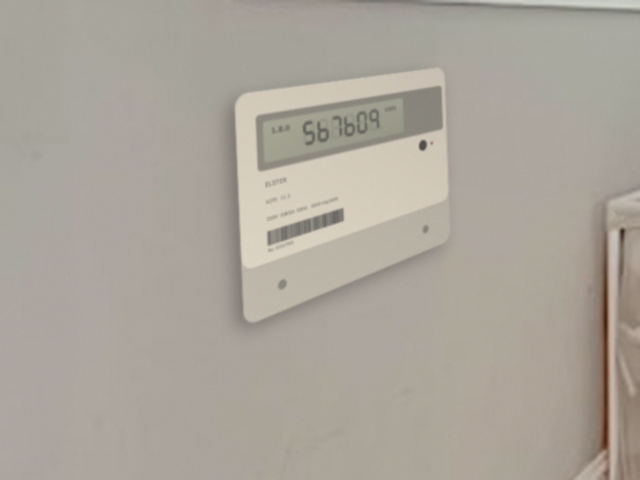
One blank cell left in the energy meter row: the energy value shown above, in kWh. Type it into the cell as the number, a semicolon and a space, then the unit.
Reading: 567609; kWh
